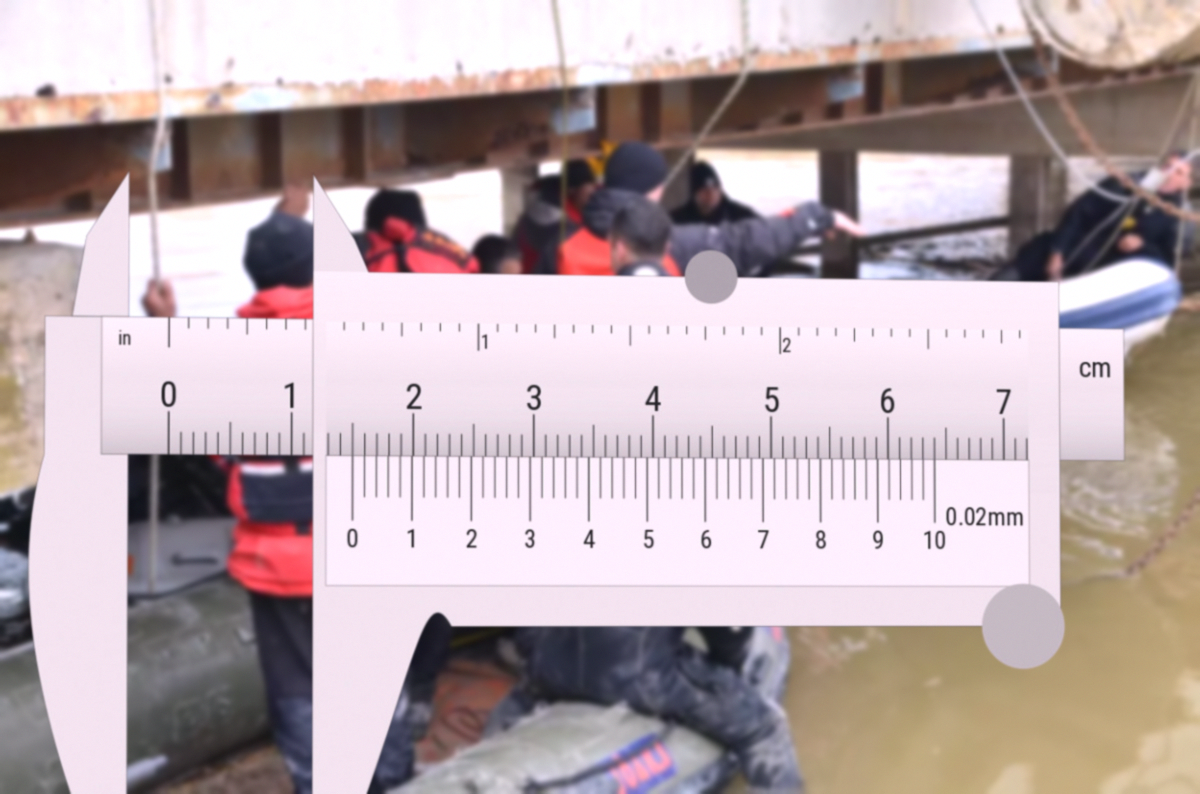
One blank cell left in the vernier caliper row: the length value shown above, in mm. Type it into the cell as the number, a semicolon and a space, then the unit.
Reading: 15.0; mm
